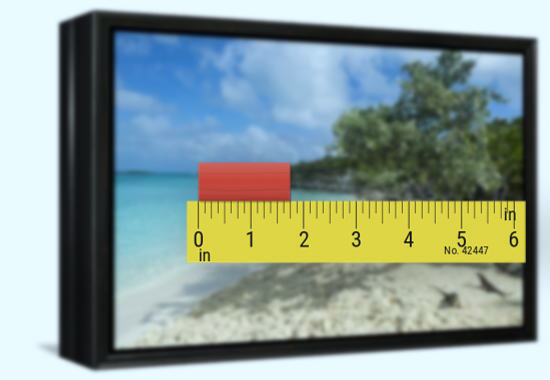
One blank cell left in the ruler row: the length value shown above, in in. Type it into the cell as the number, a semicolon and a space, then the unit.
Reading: 1.75; in
